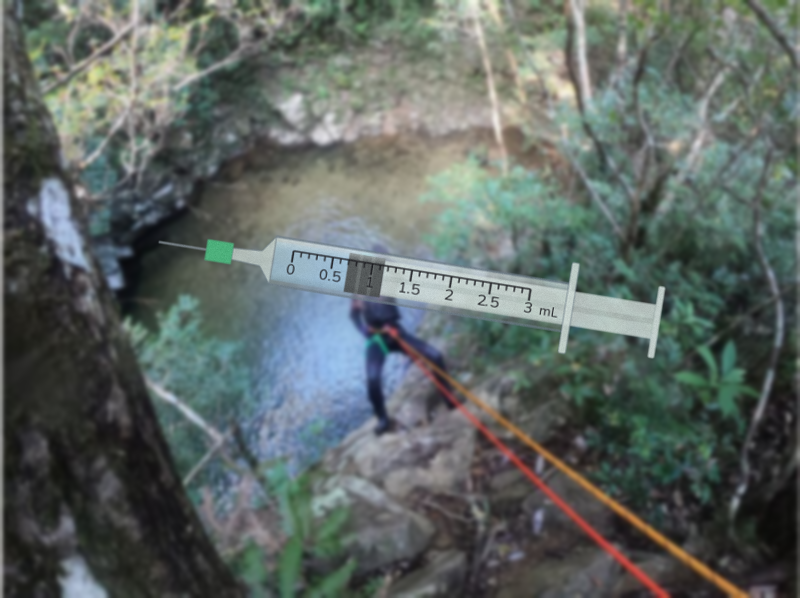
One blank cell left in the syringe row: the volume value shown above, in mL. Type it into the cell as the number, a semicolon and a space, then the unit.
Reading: 0.7; mL
